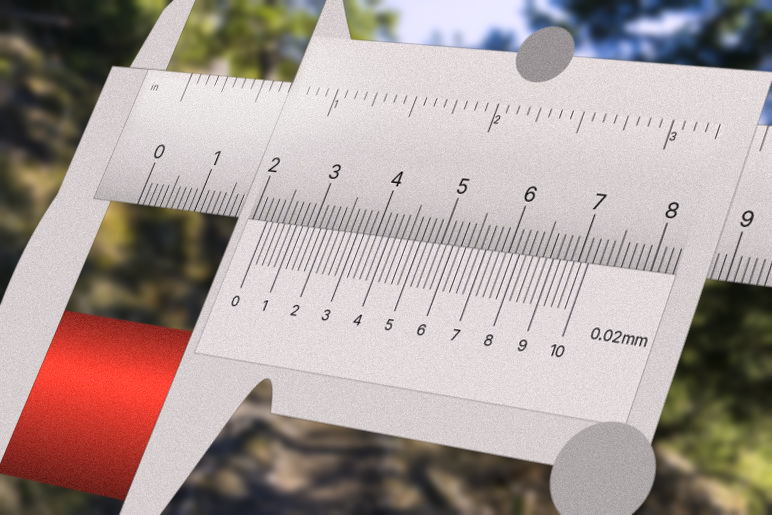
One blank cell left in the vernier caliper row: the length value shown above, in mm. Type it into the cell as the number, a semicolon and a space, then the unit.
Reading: 22.4; mm
